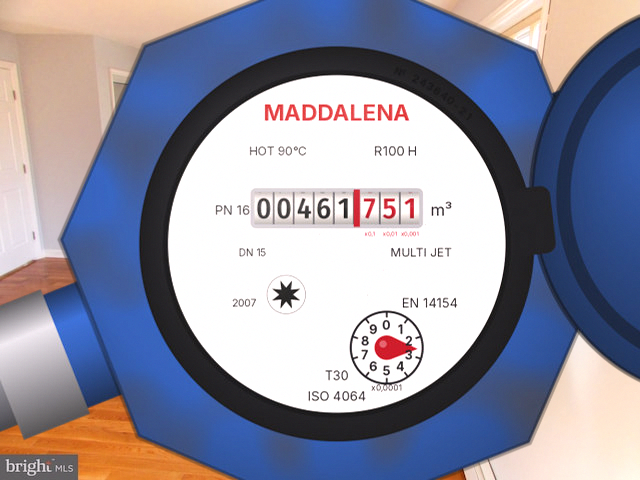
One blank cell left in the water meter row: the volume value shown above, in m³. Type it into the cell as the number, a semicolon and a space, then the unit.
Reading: 461.7512; m³
